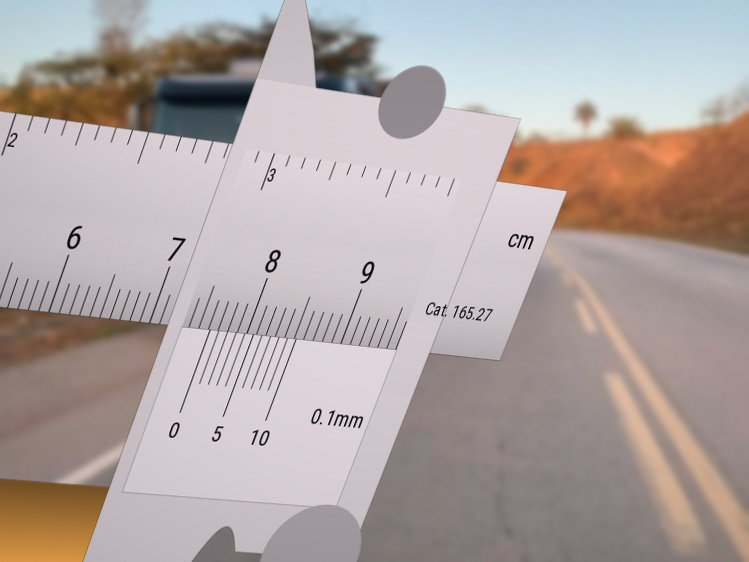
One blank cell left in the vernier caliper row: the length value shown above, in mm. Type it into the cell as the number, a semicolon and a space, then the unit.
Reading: 76.2; mm
